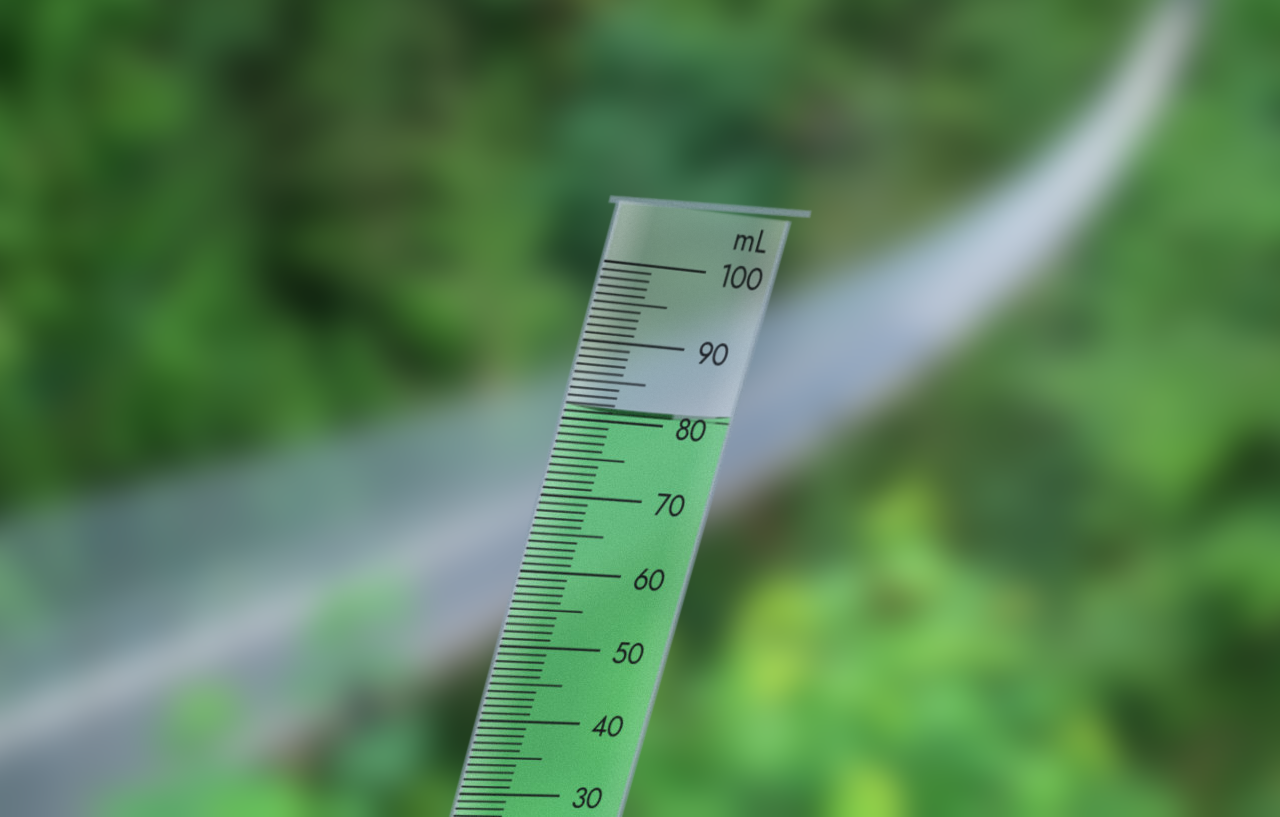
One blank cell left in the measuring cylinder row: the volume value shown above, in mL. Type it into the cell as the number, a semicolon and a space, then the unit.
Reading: 81; mL
